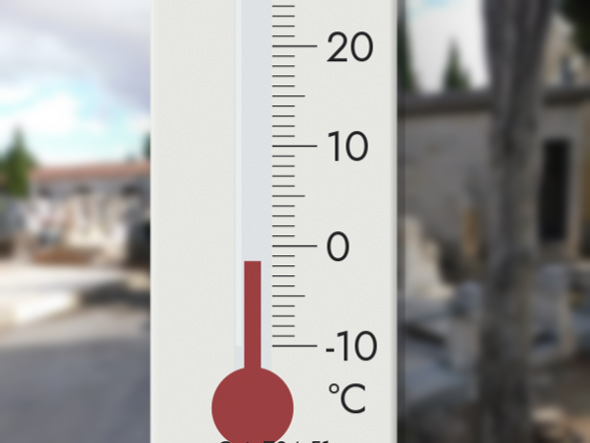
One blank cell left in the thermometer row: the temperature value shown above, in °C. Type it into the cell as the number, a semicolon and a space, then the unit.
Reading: -1.5; °C
